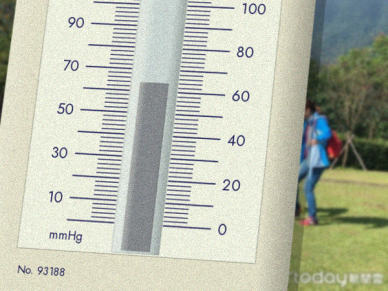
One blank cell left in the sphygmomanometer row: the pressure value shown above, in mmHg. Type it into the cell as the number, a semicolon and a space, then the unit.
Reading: 64; mmHg
